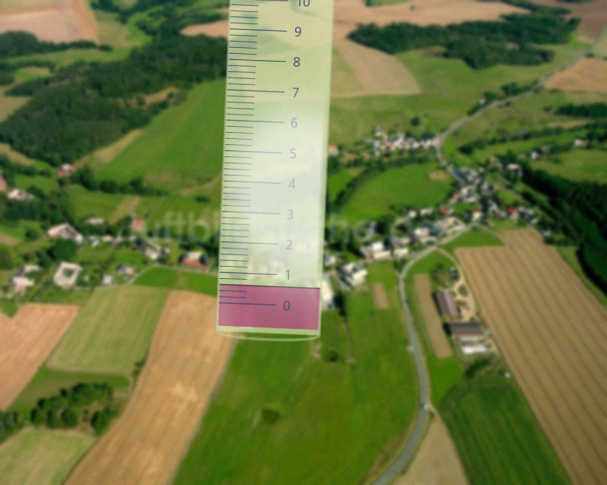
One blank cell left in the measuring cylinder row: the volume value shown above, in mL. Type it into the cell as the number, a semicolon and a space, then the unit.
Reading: 0.6; mL
